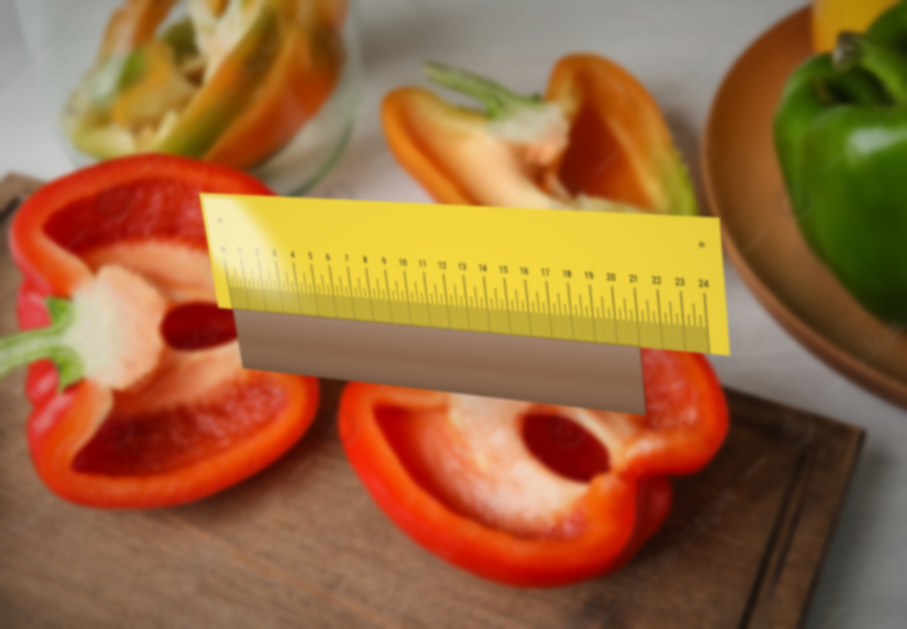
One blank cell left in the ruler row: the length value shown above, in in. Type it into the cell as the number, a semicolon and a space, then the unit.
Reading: 21; in
